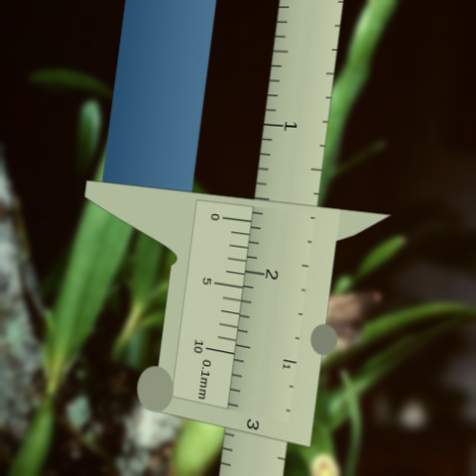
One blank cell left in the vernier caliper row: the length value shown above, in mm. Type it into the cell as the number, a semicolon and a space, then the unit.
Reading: 16.6; mm
